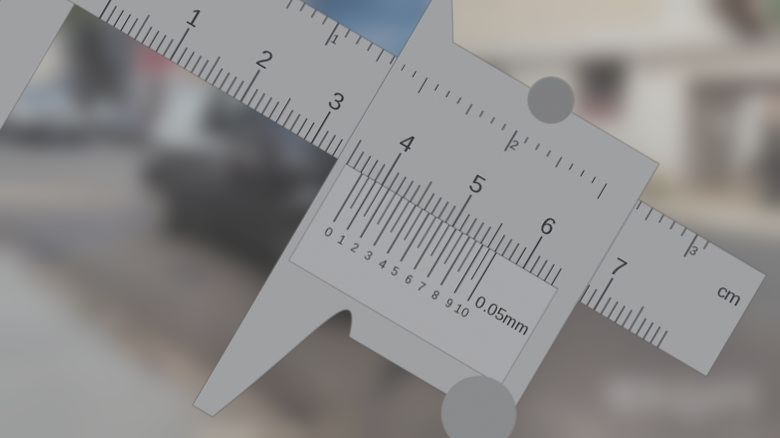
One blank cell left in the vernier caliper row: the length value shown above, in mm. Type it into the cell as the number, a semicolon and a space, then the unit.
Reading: 37.2; mm
